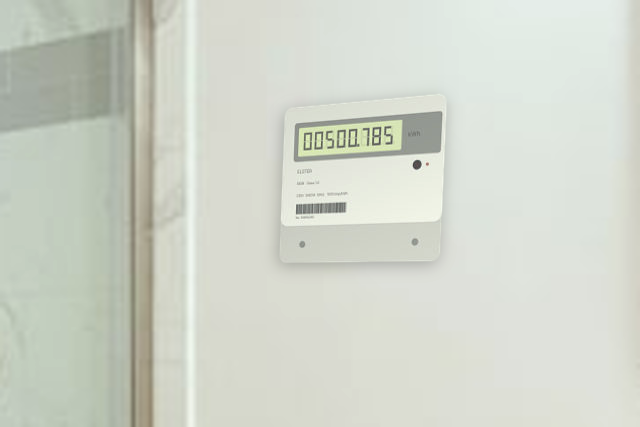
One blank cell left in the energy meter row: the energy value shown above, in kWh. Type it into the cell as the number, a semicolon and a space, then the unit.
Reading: 500.785; kWh
